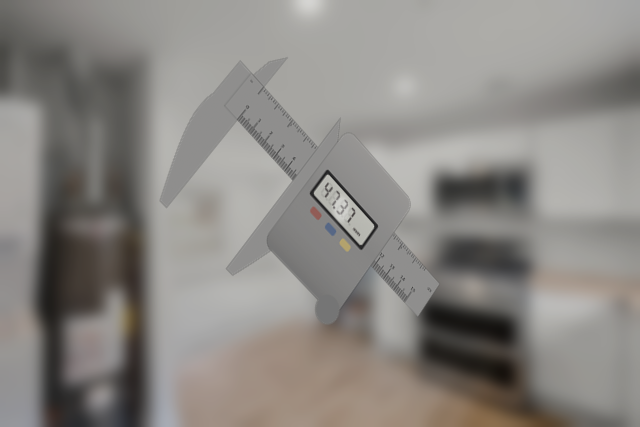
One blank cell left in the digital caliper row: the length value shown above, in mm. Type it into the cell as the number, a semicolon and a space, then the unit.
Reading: 47.37; mm
